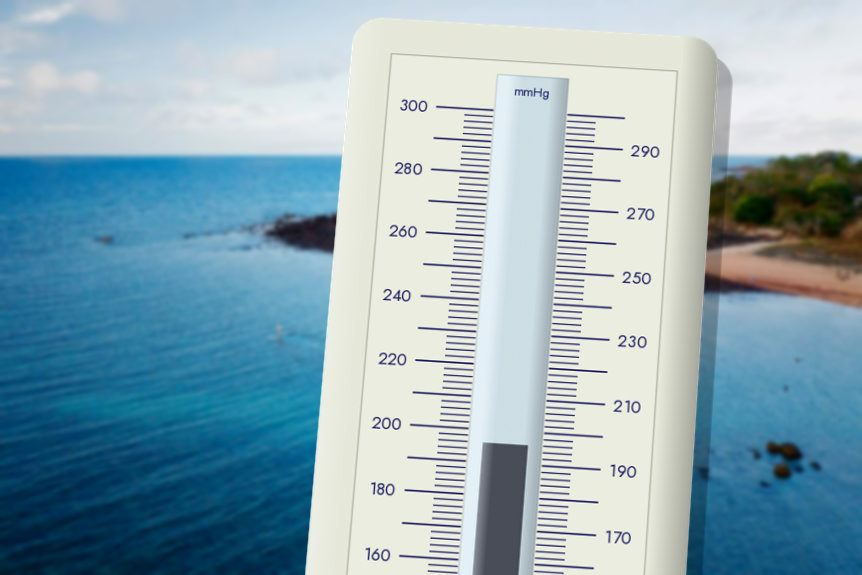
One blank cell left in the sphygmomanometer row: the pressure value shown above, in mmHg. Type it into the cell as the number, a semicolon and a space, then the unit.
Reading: 196; mmHg
